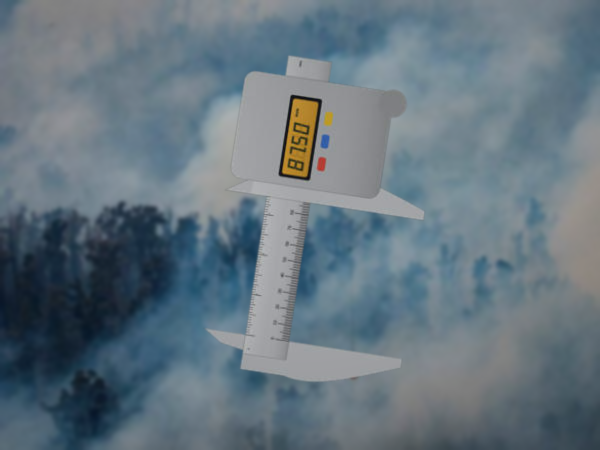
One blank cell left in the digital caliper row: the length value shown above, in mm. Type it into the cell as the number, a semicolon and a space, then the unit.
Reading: 87.50; mm
